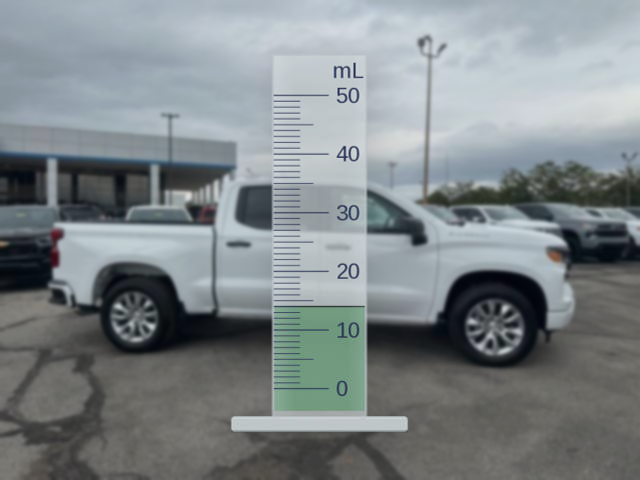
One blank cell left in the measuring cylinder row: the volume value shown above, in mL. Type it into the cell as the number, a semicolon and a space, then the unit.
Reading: 14; mL
